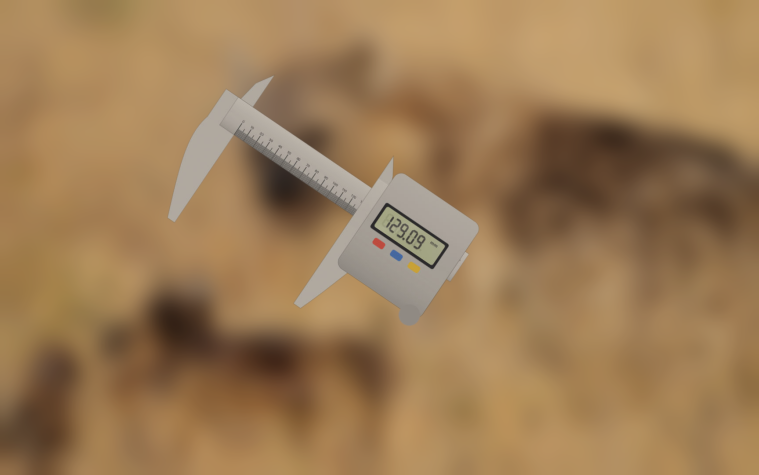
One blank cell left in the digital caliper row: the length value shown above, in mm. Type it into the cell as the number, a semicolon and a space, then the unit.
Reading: 129.09; mm
